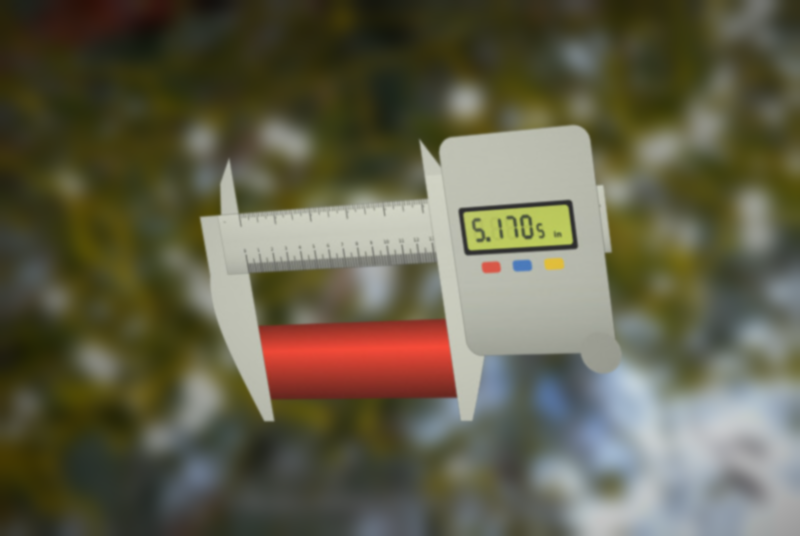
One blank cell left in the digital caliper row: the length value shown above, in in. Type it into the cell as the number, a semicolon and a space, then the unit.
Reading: 5.1705; in
